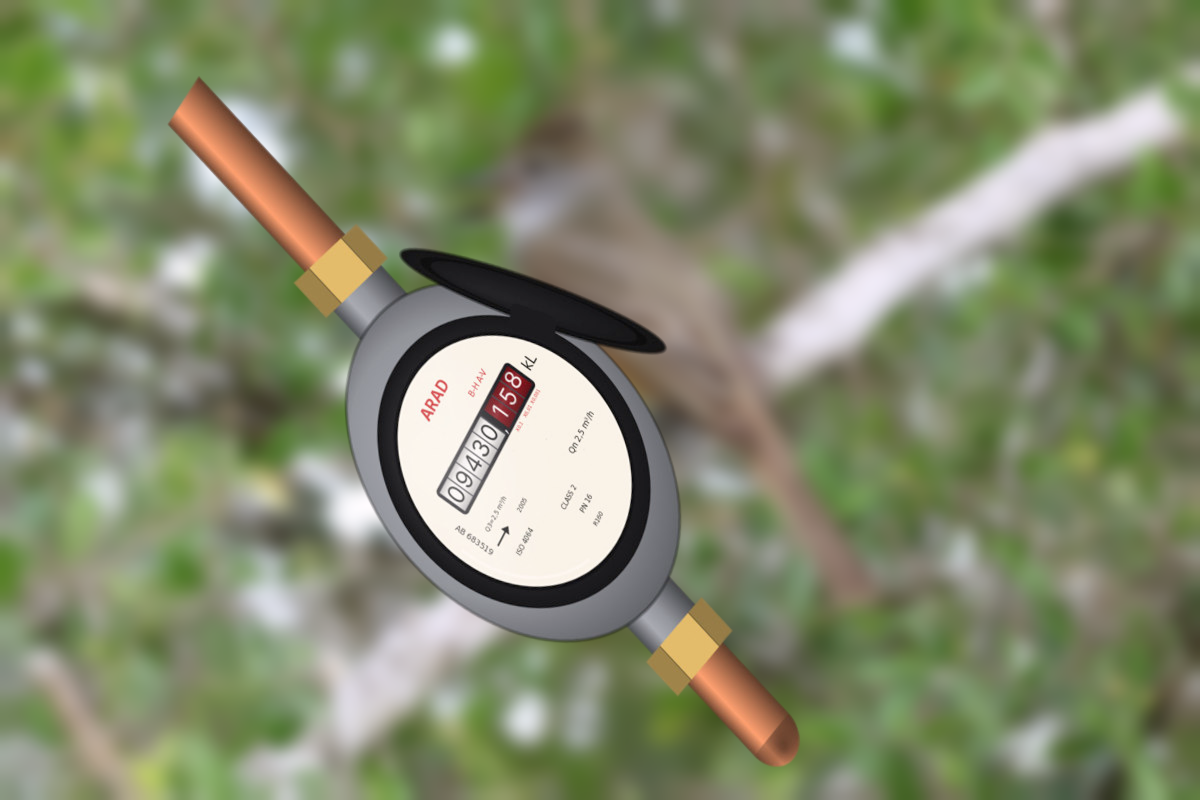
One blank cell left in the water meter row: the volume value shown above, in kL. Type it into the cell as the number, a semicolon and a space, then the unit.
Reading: 9430.158; kL
